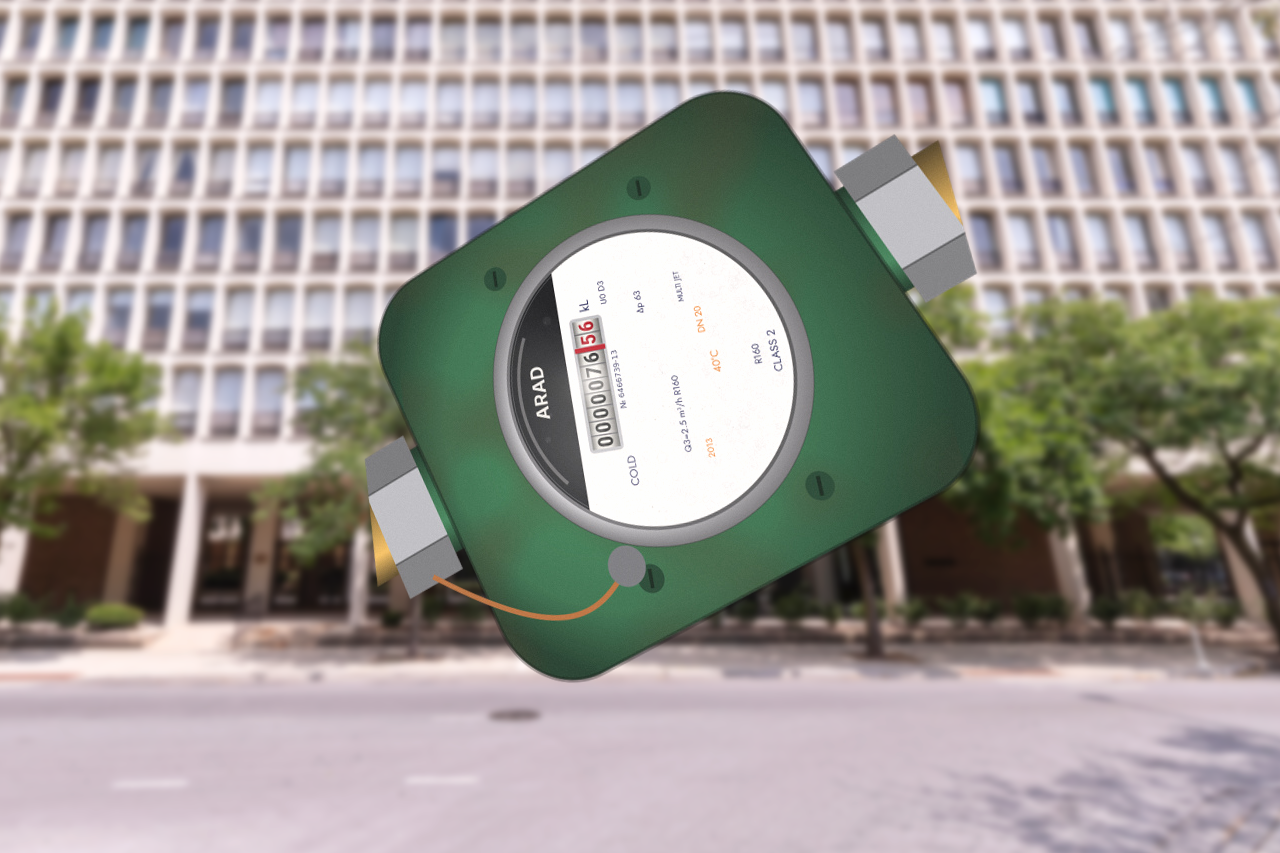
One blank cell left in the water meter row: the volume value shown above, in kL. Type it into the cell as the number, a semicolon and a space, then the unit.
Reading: 76.56; kL
